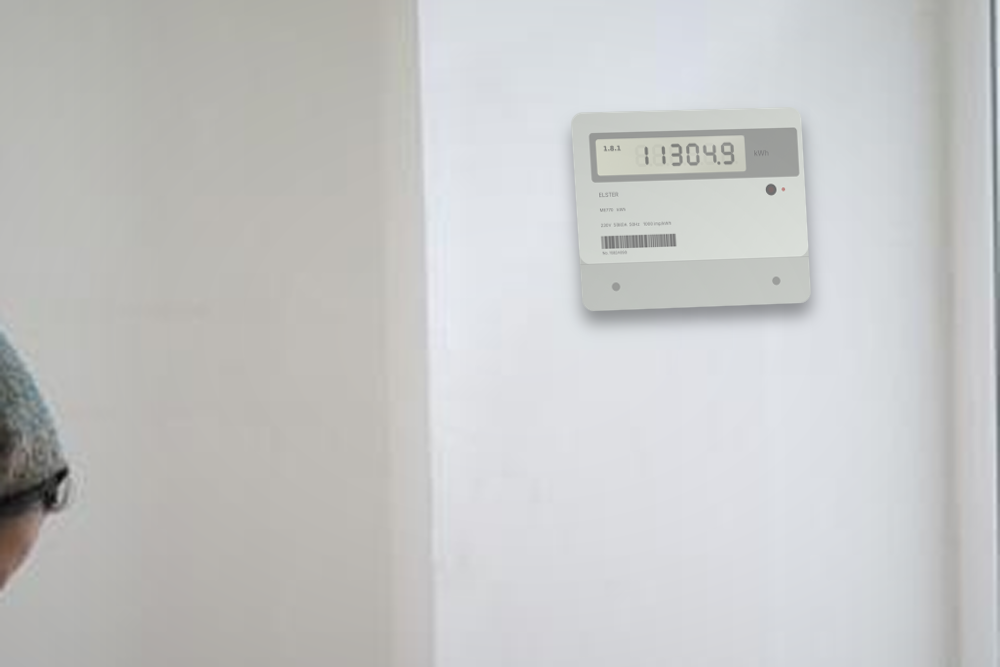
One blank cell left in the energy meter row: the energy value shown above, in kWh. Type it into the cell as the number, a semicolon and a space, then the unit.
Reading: 11304.9; kWh
